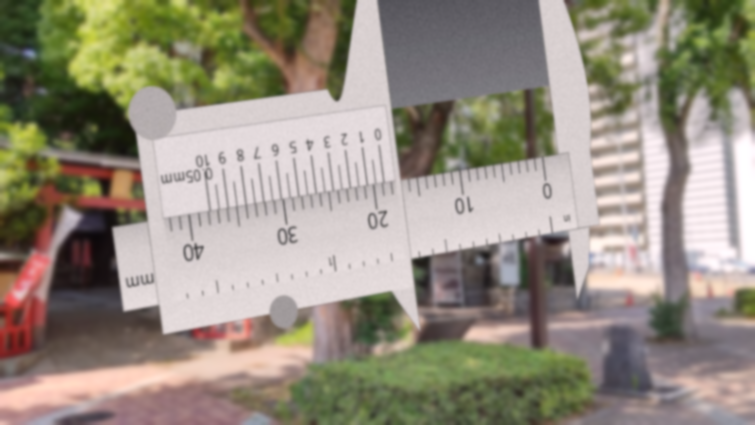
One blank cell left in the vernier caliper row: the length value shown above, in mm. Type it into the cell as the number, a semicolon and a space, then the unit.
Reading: 18.8; mm
